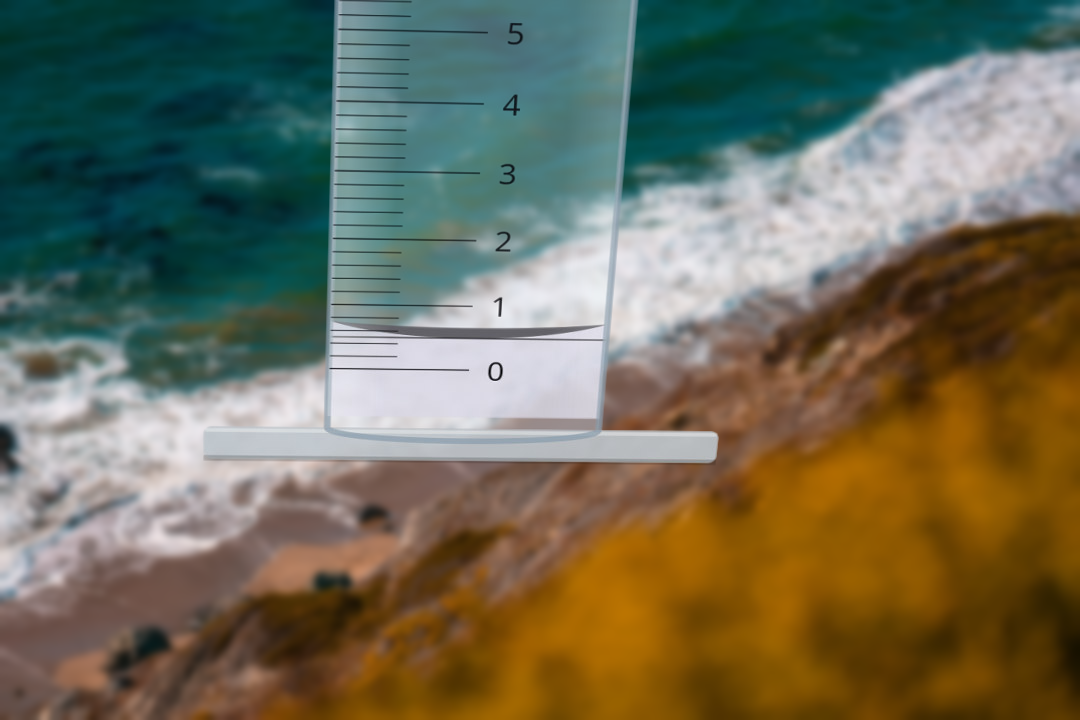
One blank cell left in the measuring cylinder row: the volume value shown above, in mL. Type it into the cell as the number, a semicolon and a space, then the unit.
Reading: 0.5; mL
